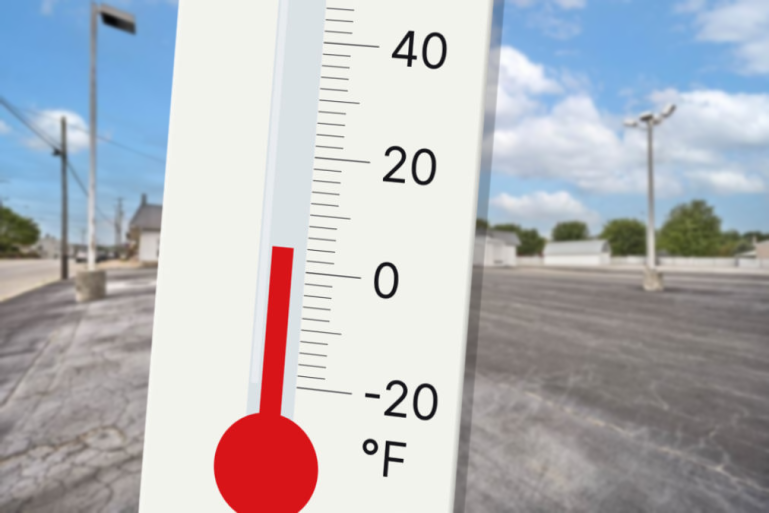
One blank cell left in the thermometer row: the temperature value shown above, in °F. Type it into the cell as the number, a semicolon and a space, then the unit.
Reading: 4; °F
